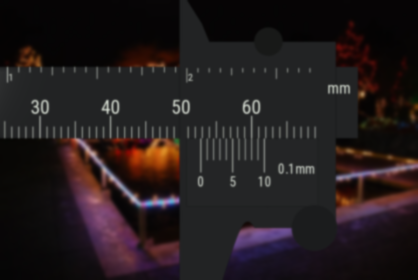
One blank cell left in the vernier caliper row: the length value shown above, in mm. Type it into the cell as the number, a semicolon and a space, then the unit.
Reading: 52.8; mm
